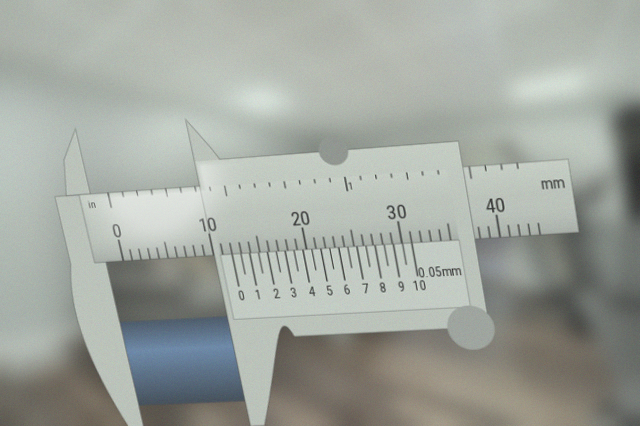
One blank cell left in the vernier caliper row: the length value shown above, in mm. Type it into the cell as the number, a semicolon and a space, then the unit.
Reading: 12.0; mm
